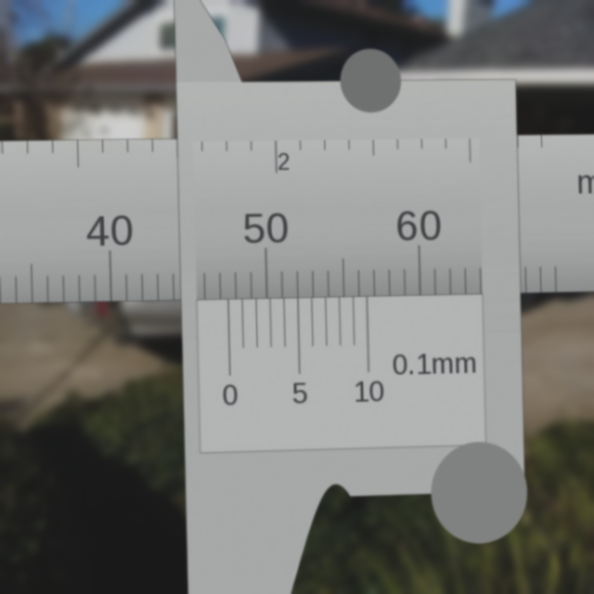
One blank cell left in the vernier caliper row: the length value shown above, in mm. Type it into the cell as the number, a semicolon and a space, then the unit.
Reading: 47.5; mm
